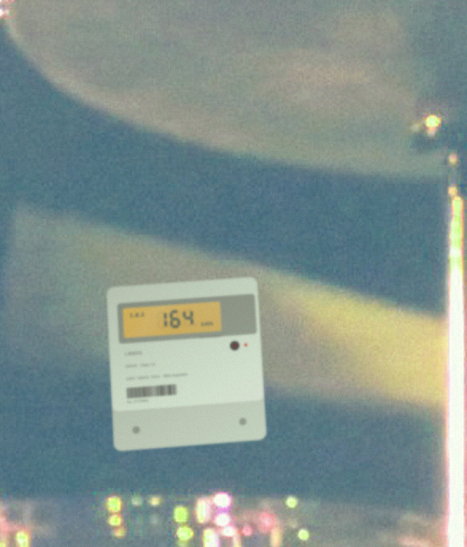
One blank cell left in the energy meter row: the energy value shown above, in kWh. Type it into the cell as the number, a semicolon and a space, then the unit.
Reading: 164; kWh
